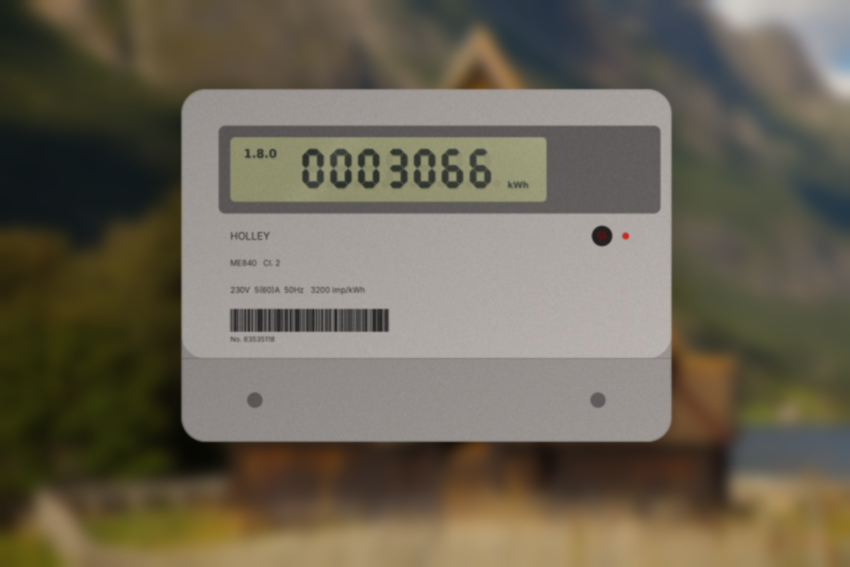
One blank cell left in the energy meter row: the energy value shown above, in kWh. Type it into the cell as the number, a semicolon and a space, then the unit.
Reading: 3066; kWh
